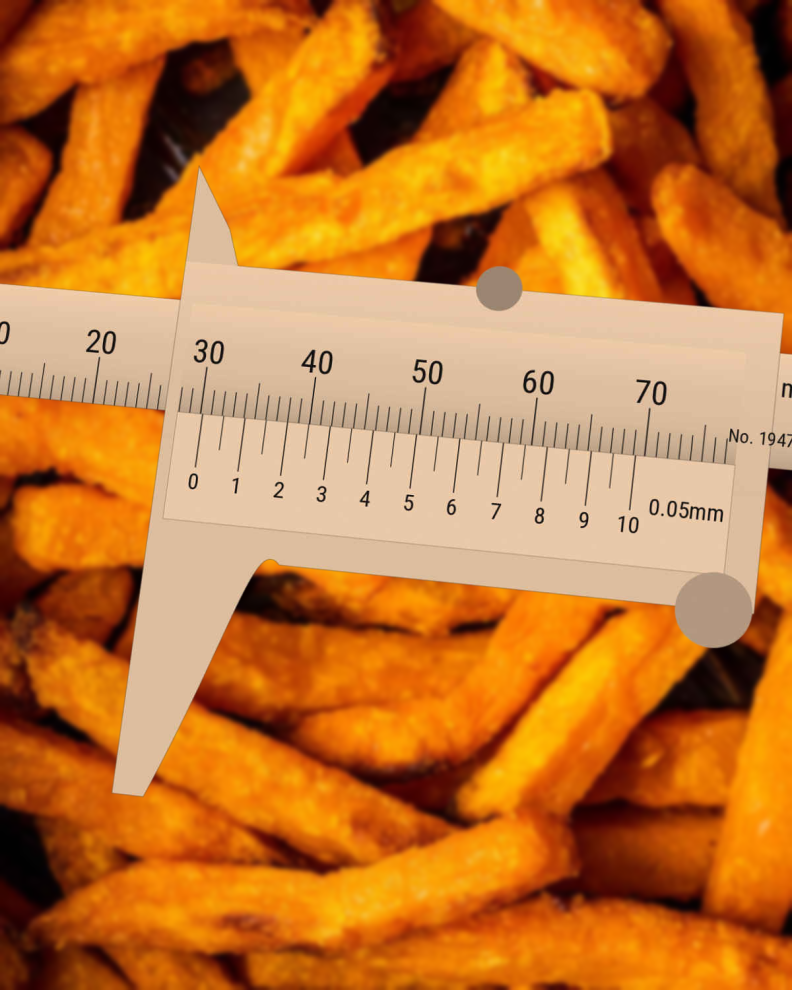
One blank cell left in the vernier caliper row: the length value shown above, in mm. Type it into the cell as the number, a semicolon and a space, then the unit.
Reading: 30.2; mm
